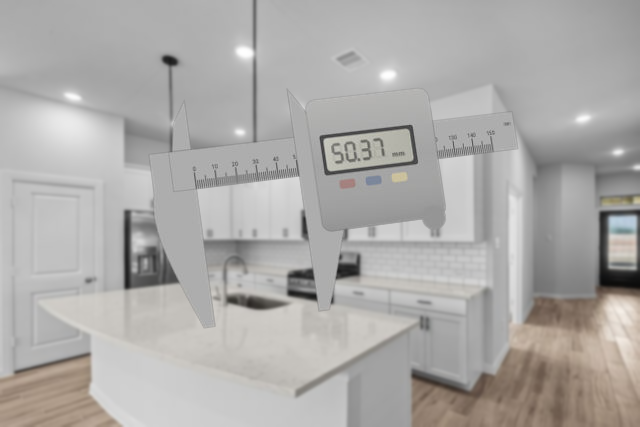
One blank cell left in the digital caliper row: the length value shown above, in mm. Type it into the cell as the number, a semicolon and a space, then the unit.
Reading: 50.37; mm
